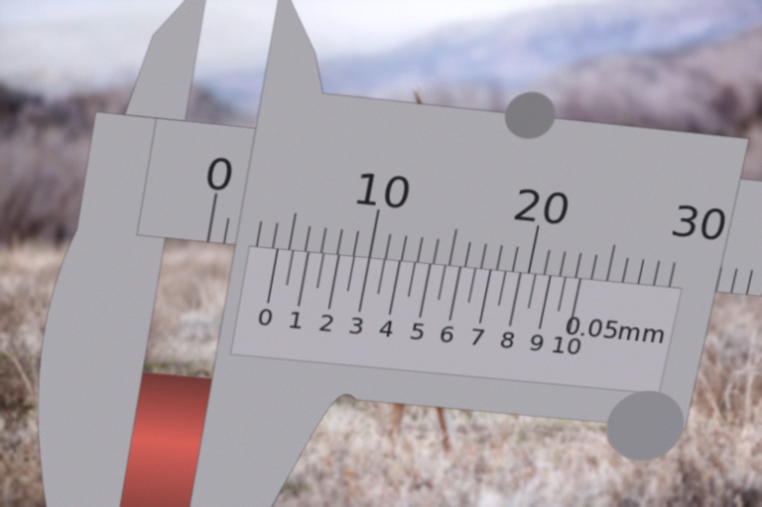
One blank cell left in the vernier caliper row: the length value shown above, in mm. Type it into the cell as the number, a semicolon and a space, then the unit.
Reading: 4.3; mm
